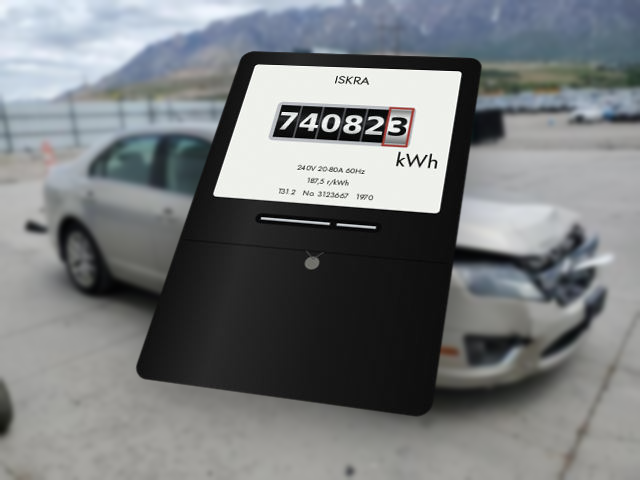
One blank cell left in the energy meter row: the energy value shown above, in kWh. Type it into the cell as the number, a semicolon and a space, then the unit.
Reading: 74082.3; kWh
